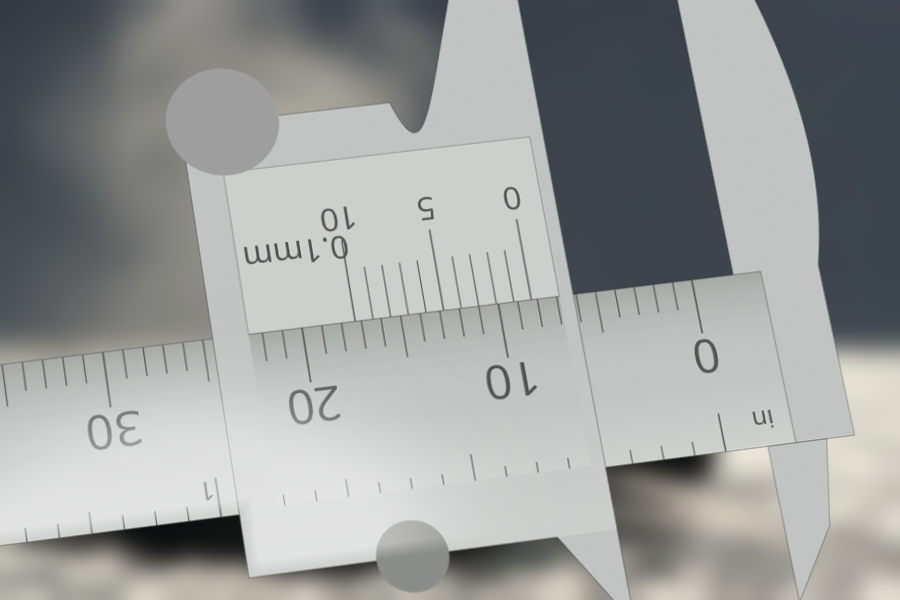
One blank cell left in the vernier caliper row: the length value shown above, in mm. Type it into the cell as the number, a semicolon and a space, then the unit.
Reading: 8.3; mm
